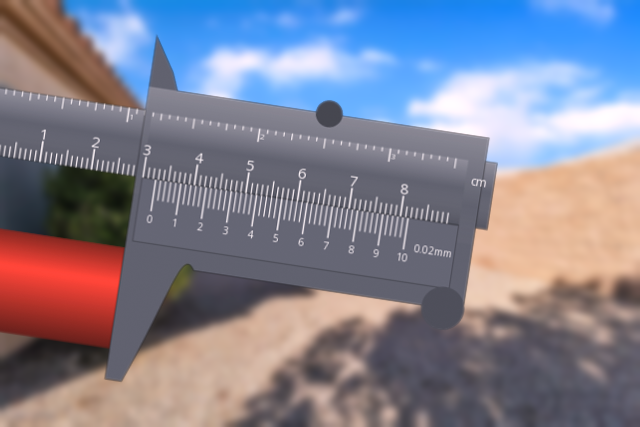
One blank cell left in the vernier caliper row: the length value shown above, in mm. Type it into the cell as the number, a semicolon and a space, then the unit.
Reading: 32.5; mm
